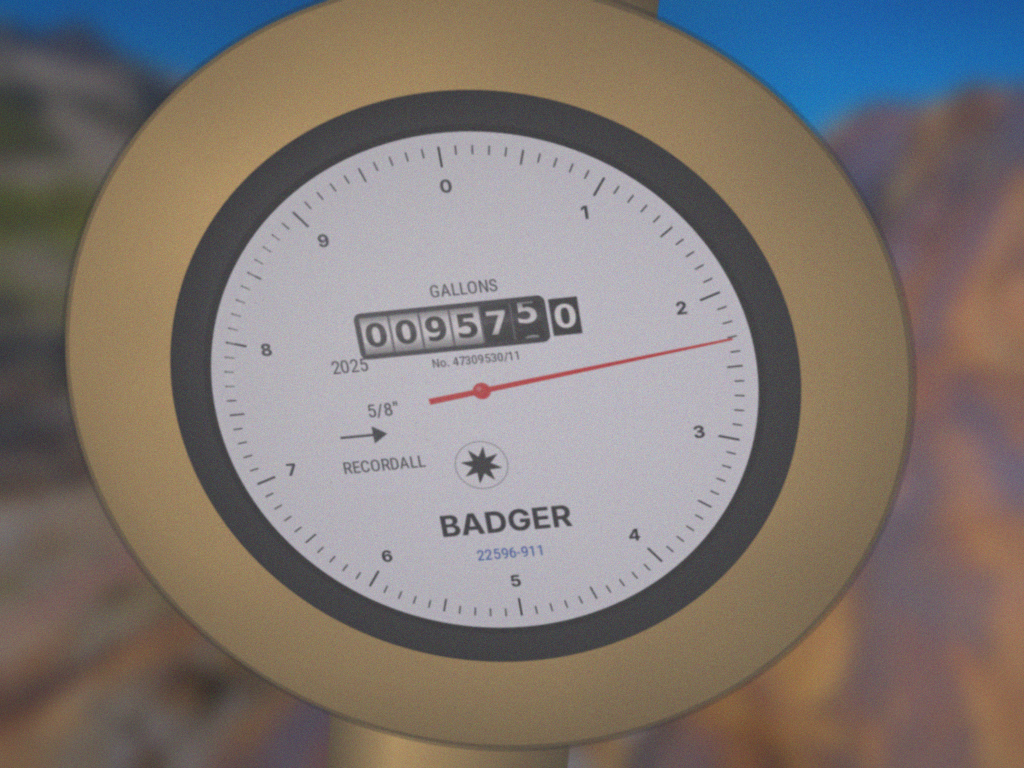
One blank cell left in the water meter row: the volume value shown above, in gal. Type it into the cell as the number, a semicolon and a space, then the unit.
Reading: 95752.3; gal
